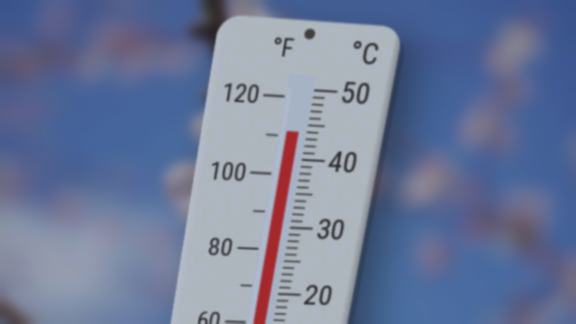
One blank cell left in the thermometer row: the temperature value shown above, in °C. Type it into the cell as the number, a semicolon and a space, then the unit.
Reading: 44; °C
